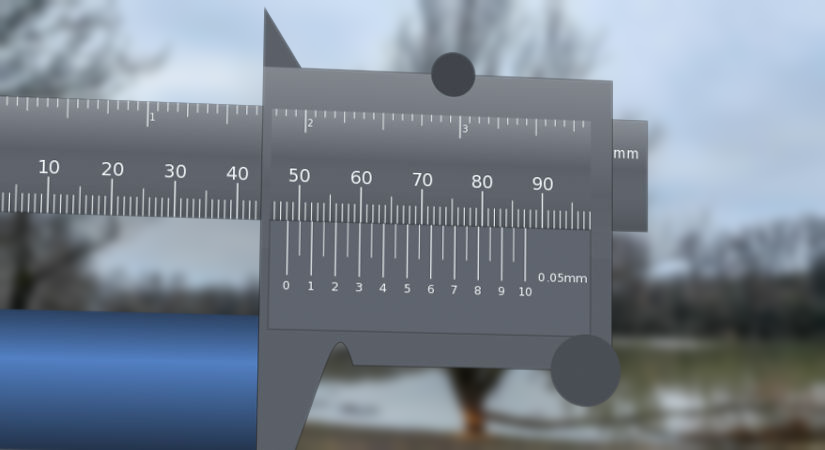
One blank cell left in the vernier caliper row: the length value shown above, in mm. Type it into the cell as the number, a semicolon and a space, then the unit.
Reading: 48.2; mm
